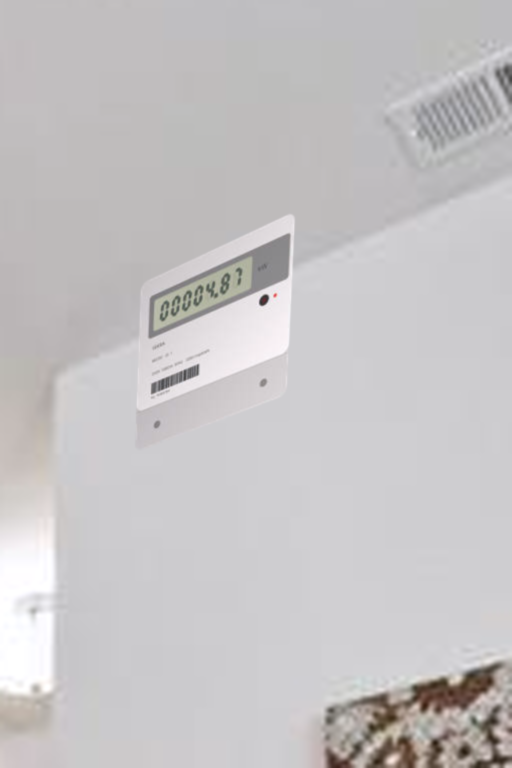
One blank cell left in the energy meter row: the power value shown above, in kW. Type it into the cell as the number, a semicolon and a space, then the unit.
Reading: 4.87; kW
